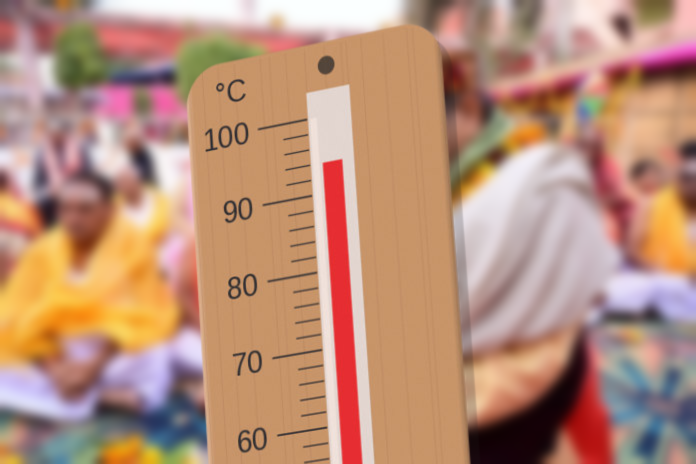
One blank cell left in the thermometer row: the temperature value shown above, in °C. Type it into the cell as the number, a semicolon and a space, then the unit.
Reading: 94; °C
